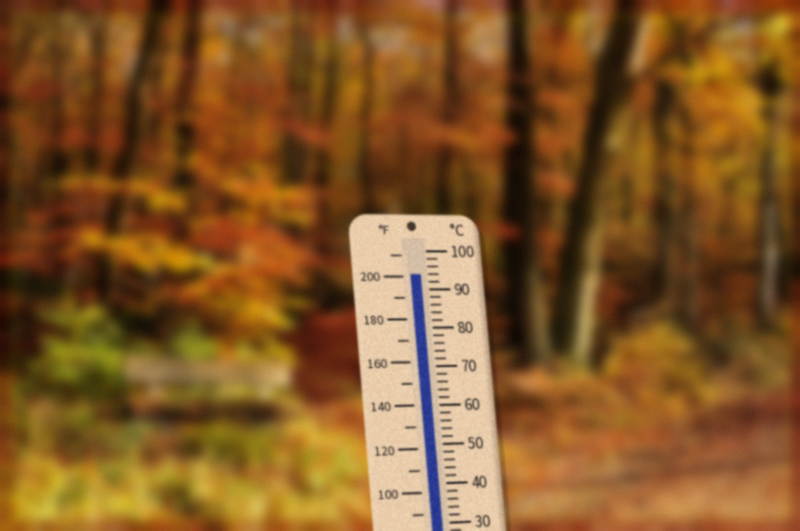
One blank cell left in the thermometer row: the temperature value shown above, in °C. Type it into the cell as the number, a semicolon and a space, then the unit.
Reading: 94; °C
